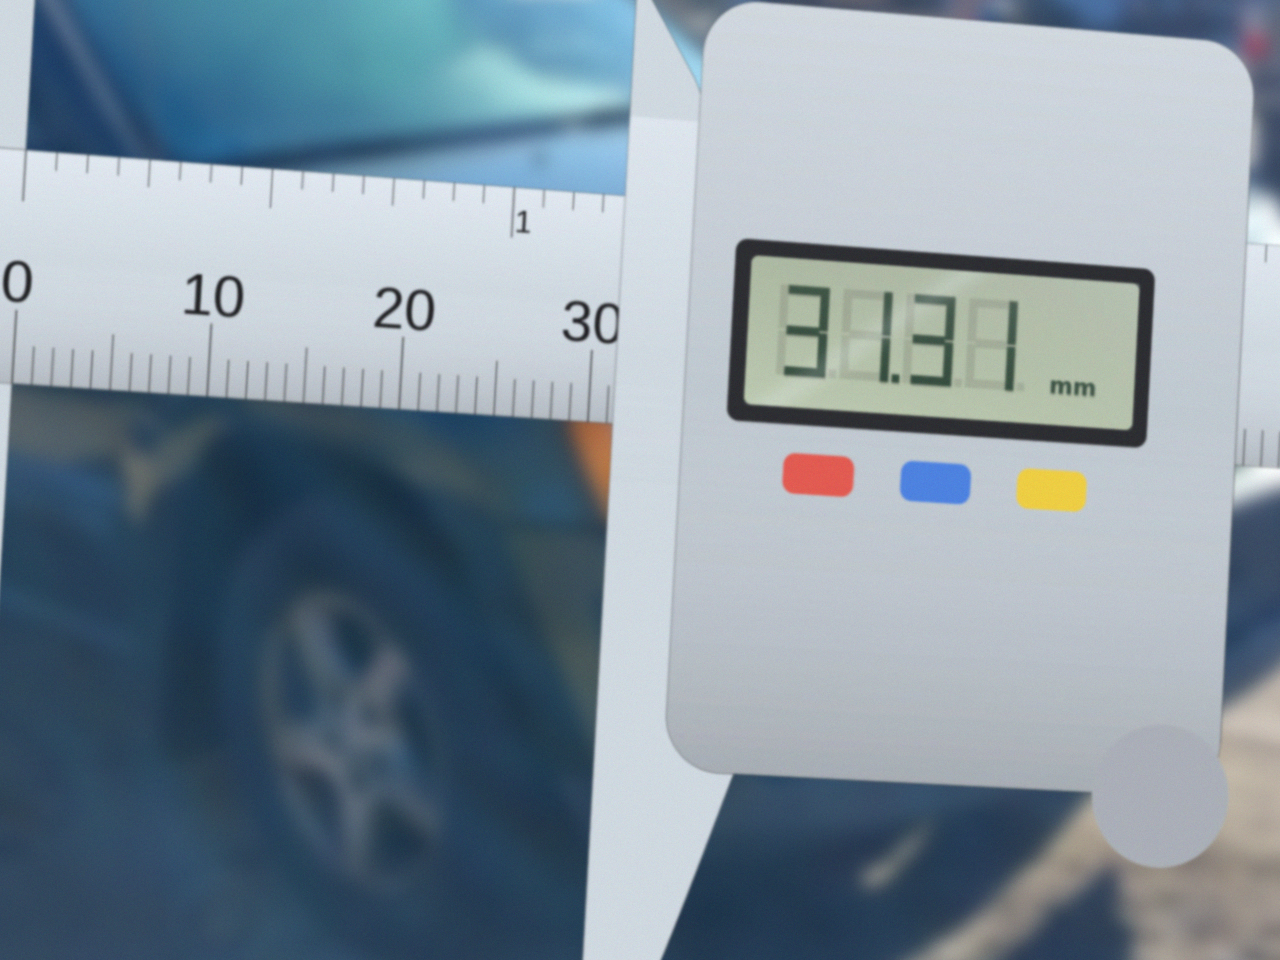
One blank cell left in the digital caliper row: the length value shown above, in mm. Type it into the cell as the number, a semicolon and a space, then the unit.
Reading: 31.31; mm
